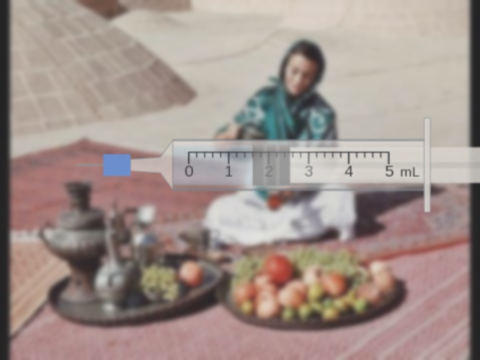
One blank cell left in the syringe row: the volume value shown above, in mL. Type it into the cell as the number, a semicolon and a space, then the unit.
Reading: 1.6; mL
